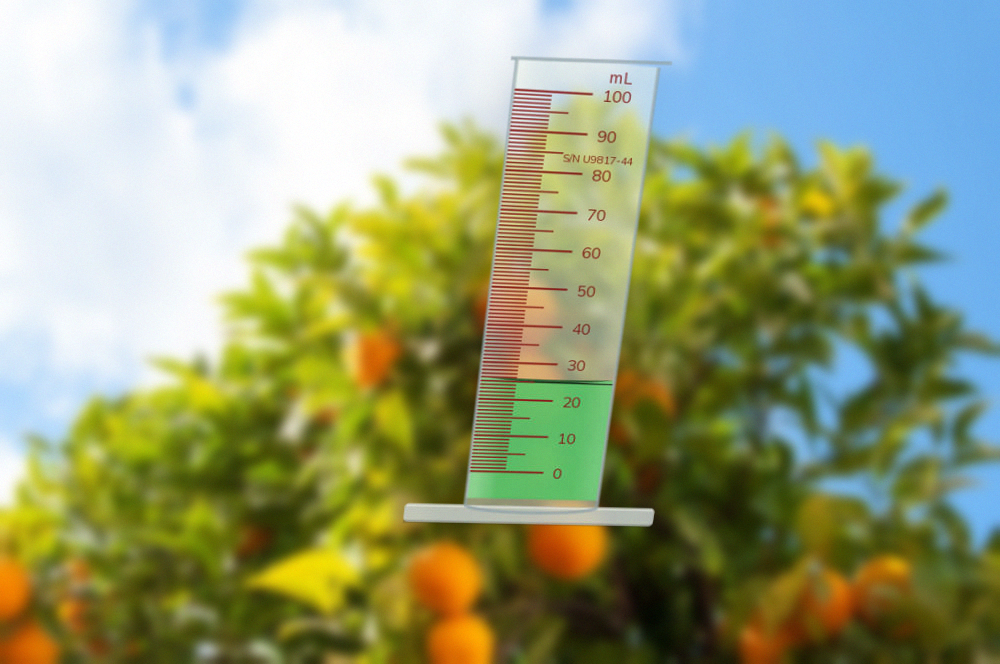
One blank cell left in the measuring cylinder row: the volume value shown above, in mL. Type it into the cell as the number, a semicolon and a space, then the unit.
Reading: 25; mL
